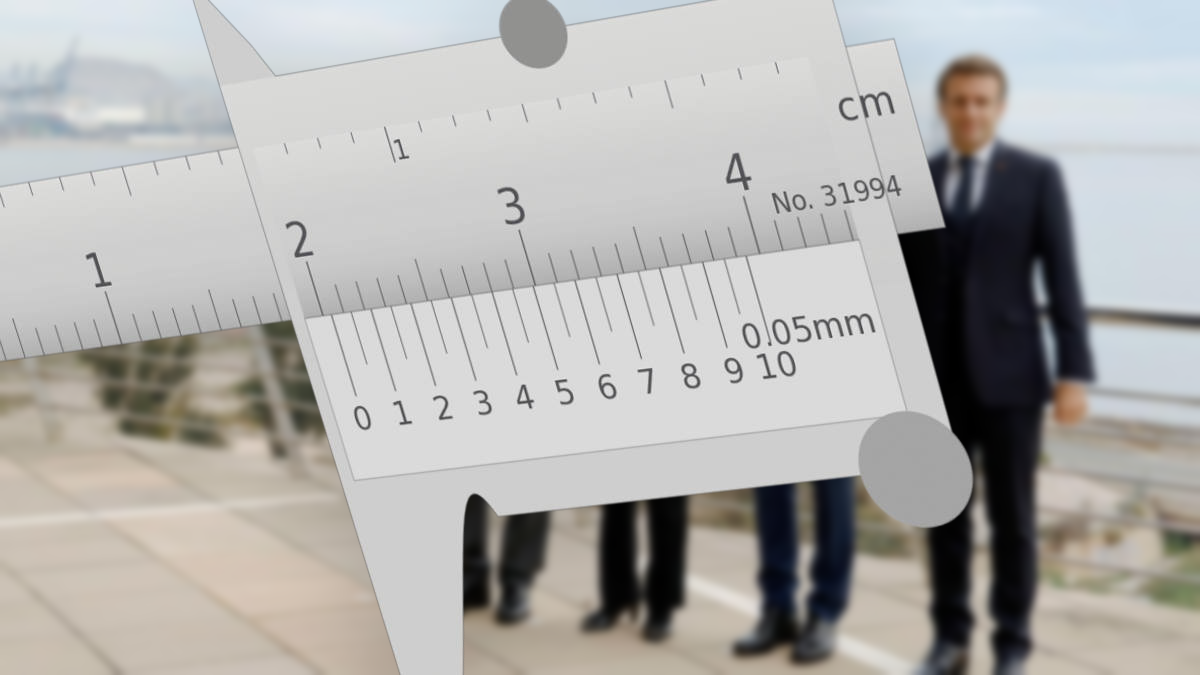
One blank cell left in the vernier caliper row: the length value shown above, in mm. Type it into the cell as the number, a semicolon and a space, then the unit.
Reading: 20.4; mm
